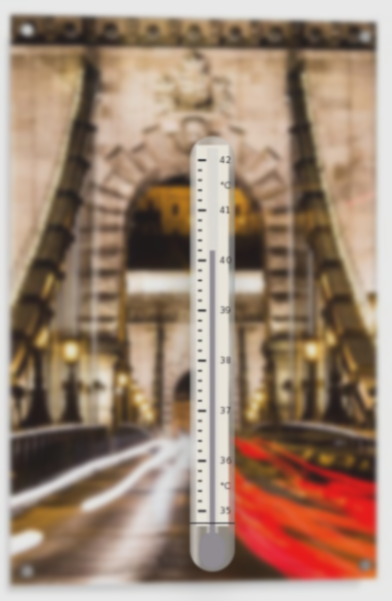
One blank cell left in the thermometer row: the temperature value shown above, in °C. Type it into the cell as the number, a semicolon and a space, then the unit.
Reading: 40.2; °C
